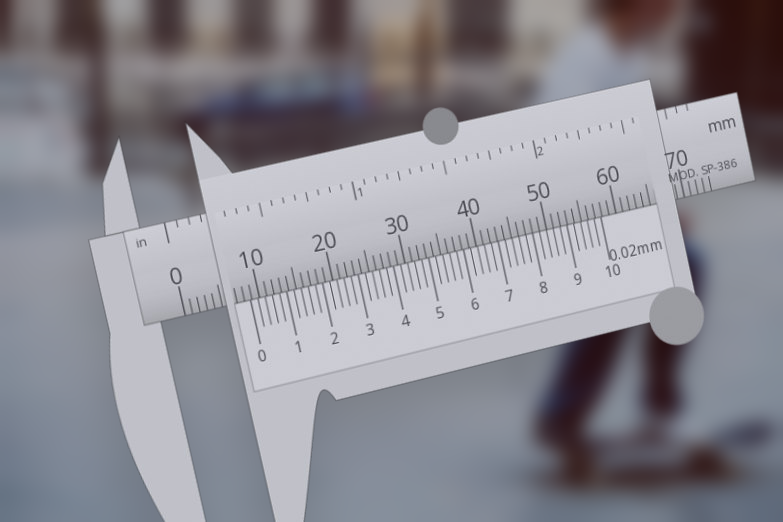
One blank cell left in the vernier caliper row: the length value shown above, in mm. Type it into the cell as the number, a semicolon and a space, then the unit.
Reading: 8.8; mm
